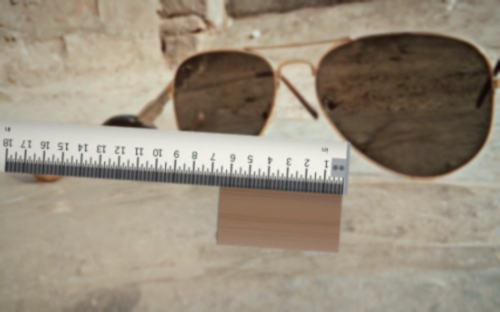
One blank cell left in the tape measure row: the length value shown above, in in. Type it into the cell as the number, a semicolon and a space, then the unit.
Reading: 6.5; in
